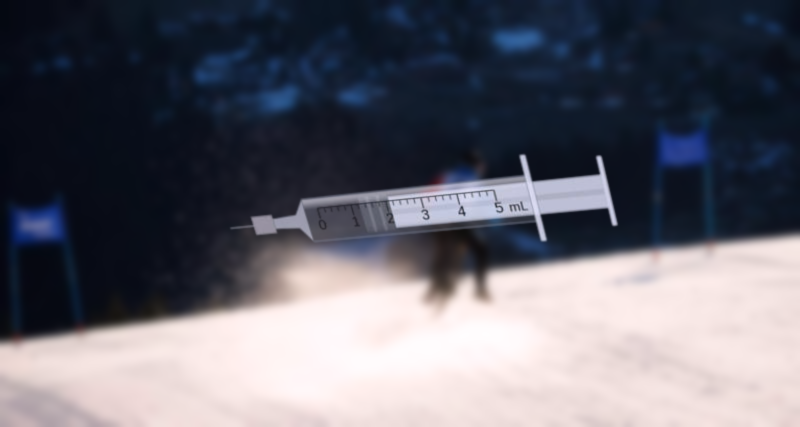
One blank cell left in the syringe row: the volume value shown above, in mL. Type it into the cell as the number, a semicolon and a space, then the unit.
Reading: 1.2; mL
